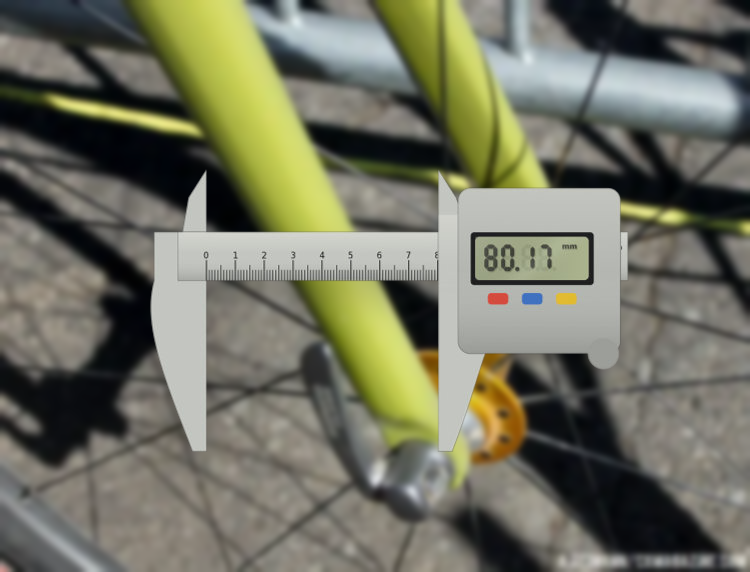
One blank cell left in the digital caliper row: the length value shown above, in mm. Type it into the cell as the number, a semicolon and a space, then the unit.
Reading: 80.17; mm
